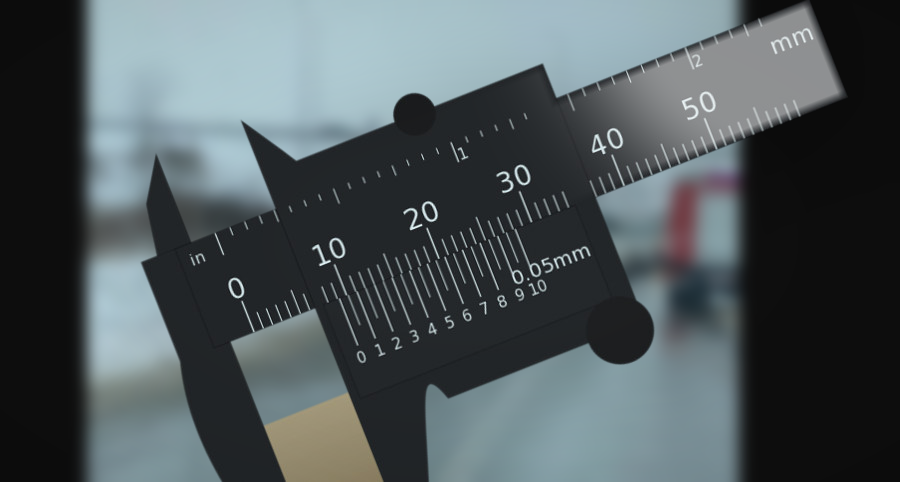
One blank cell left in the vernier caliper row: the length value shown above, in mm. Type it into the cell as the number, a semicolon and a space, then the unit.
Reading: 9.2; mm
